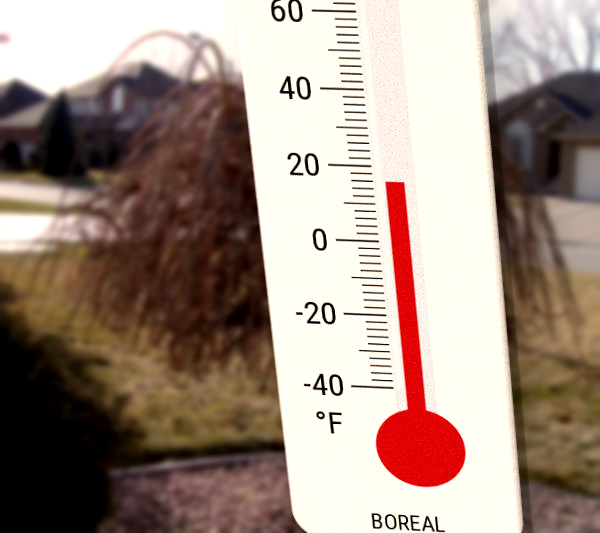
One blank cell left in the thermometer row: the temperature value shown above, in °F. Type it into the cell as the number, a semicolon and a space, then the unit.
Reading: 16; °F
